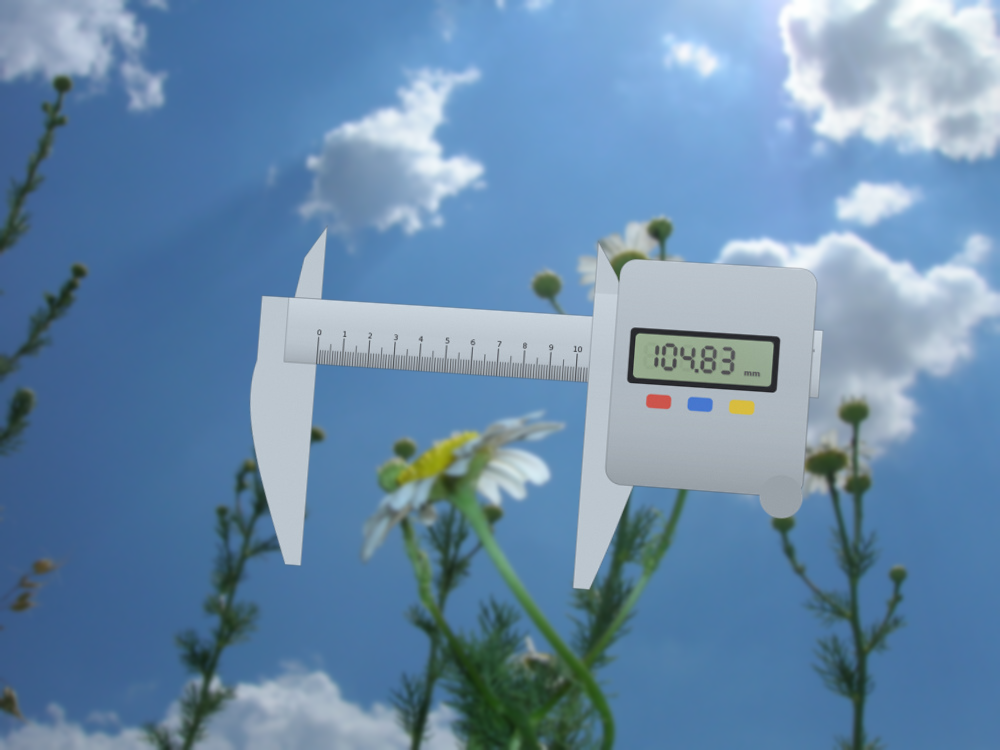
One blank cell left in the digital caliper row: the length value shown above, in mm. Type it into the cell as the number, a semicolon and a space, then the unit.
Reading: 104.83; mm
